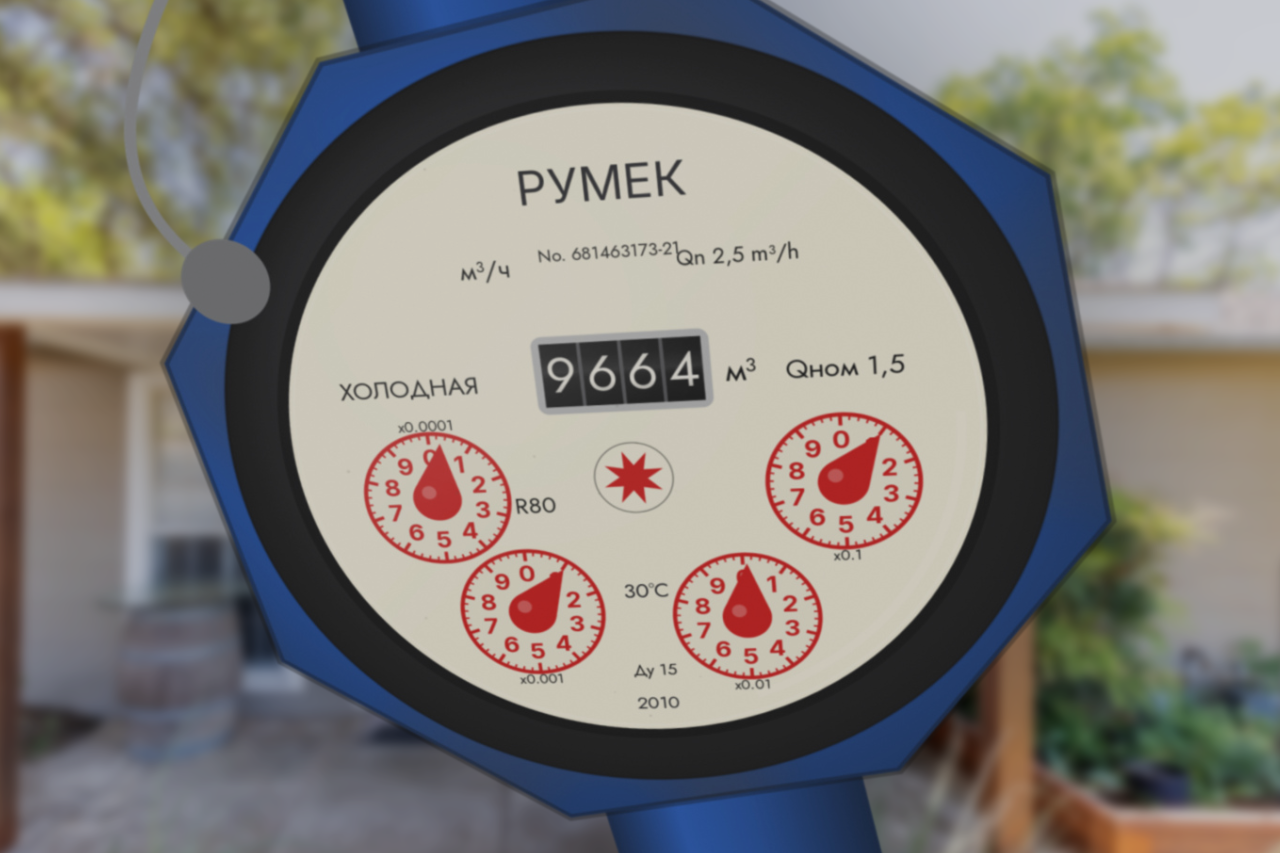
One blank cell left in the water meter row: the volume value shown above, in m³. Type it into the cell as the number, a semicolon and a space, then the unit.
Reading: 9664.1010; m³
